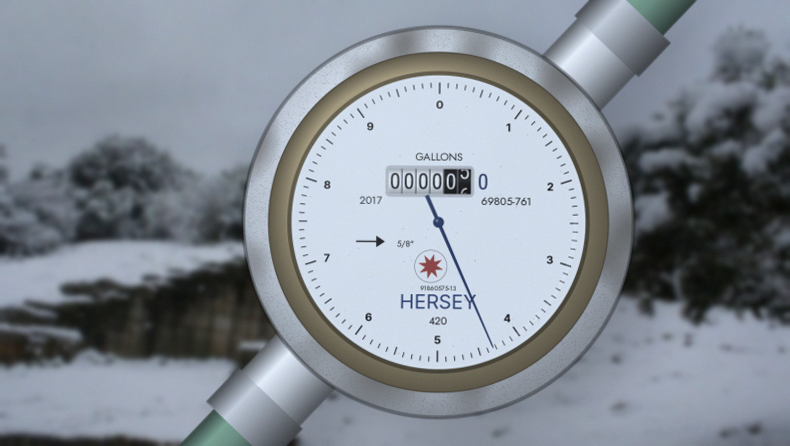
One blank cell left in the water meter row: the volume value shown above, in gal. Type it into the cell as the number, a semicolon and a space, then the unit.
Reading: 54.3; gal
